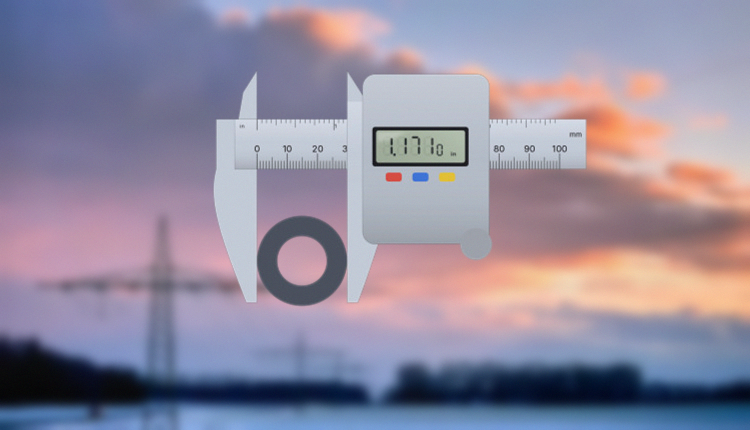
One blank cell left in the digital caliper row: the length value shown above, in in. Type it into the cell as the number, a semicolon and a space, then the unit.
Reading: 1.1710; in
